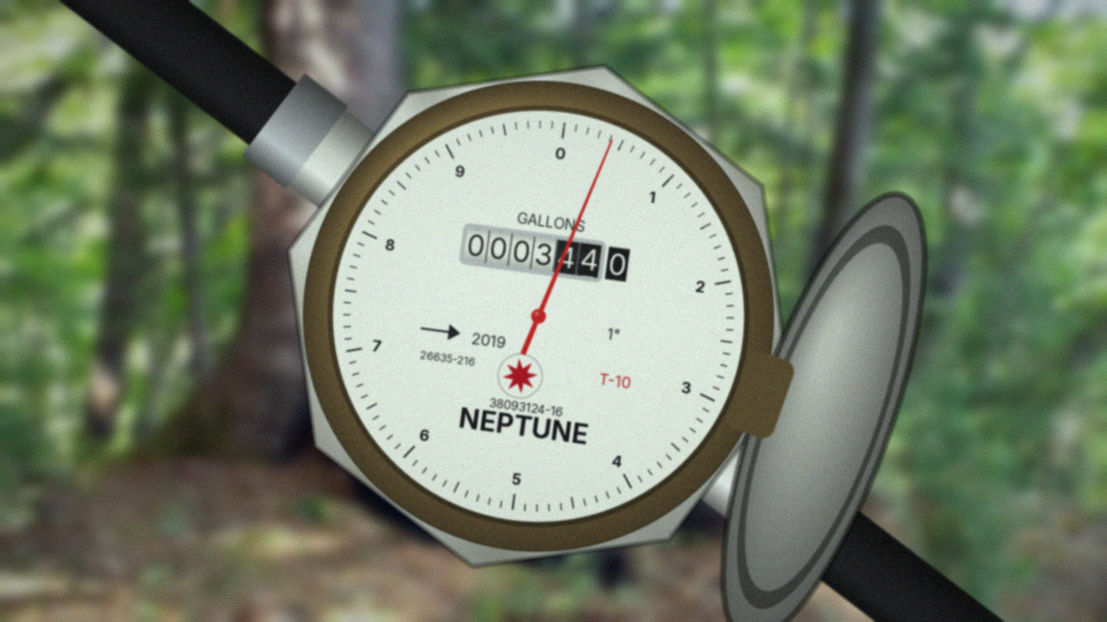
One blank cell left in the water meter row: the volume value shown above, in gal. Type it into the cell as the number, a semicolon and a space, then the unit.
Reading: 3440.4; gal
